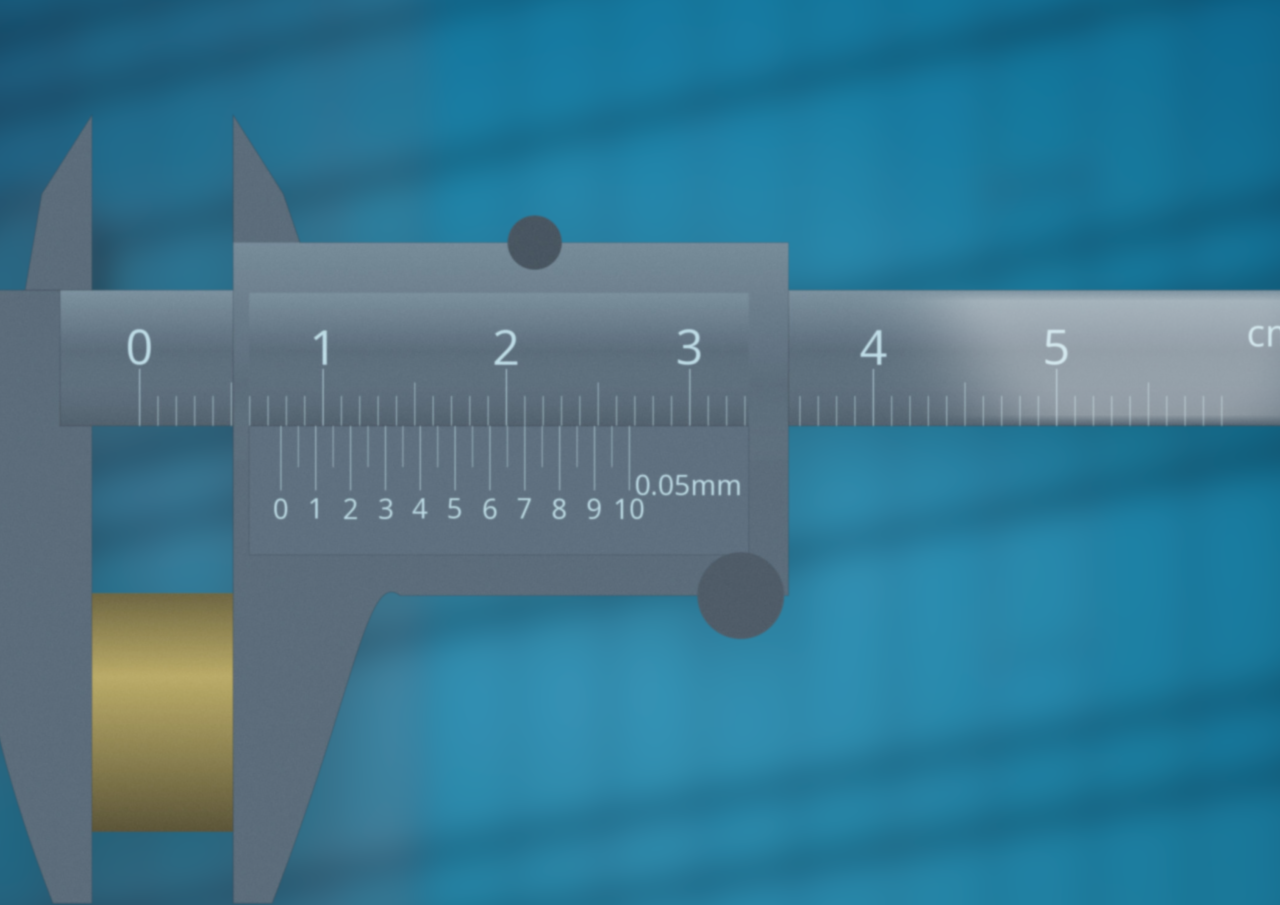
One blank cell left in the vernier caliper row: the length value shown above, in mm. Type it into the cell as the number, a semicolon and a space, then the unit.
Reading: 7.7; mm
